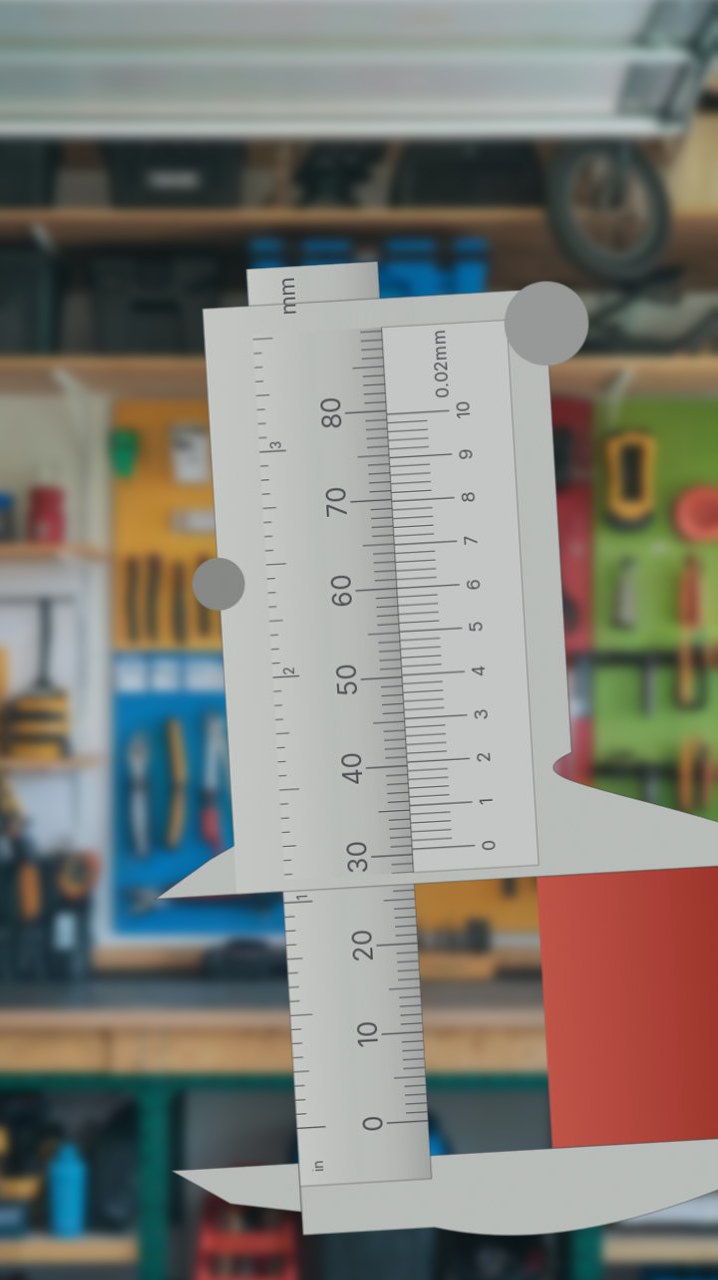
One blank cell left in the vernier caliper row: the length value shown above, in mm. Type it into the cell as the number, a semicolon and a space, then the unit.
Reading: 30.6; mm
